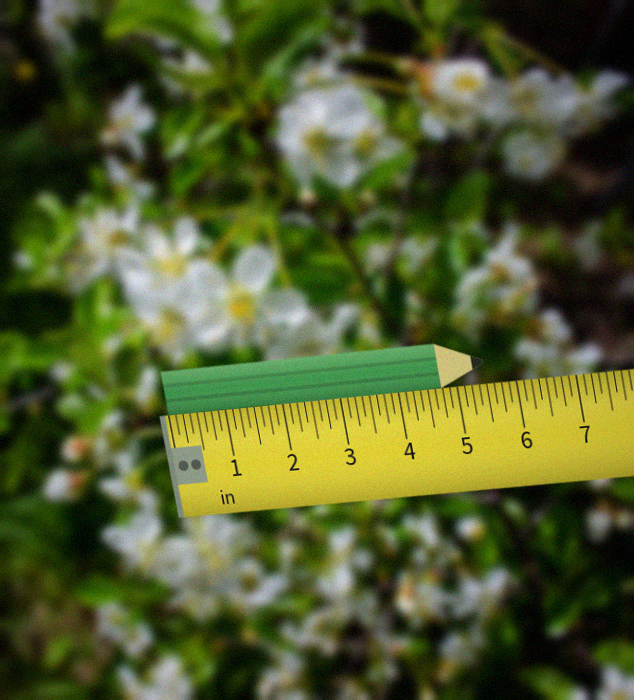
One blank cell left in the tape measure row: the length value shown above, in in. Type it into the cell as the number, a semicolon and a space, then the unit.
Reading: 5.5; in
